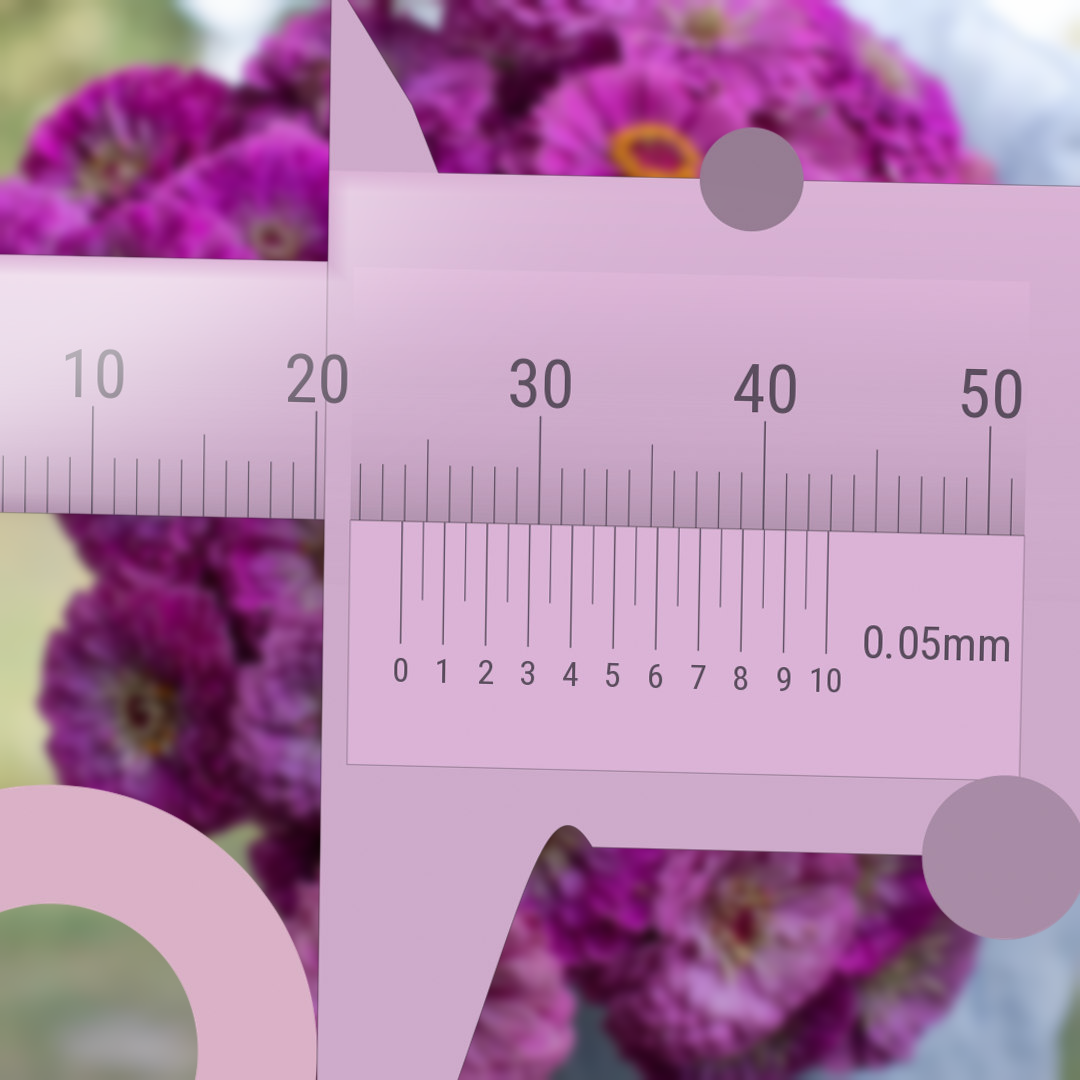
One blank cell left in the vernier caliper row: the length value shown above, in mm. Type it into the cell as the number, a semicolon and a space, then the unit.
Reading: 23.9; mm
